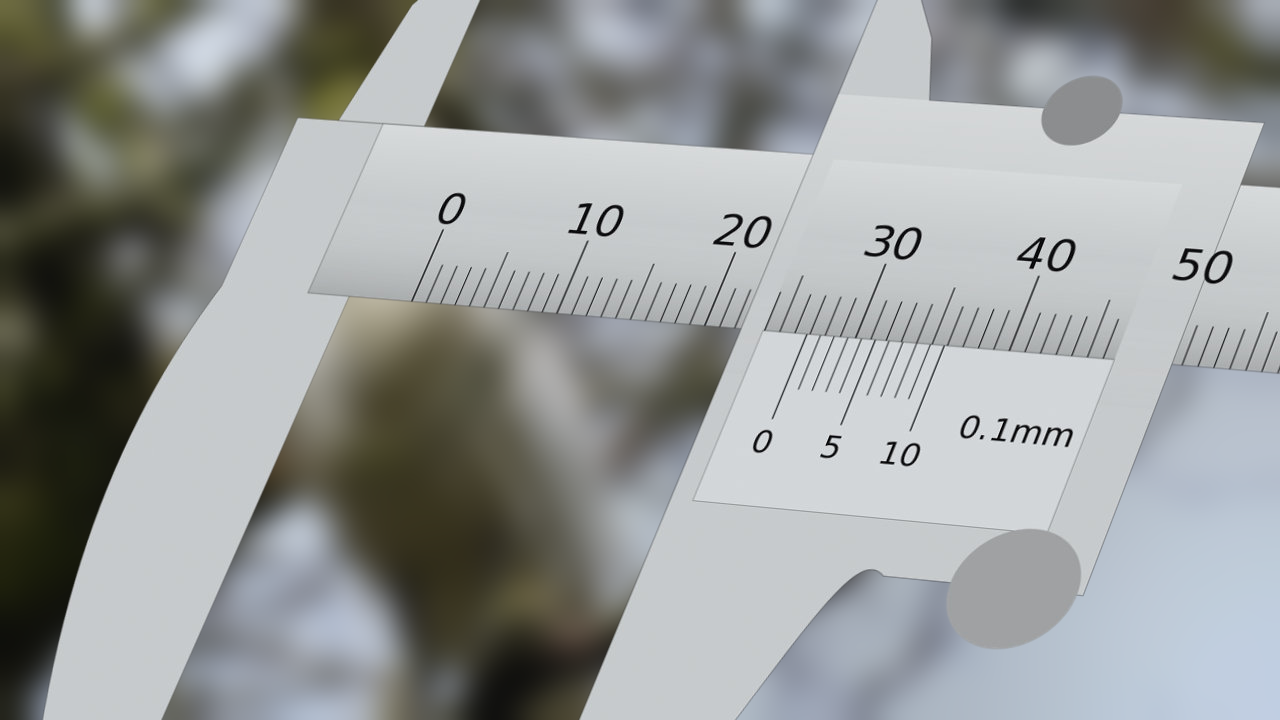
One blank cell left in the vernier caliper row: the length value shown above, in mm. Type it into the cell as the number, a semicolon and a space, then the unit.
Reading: 26.8; mm
